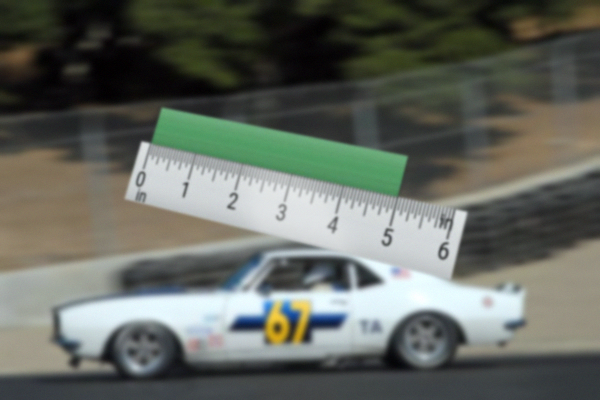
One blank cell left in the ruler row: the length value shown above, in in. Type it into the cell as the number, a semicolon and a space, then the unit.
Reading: 5; in
